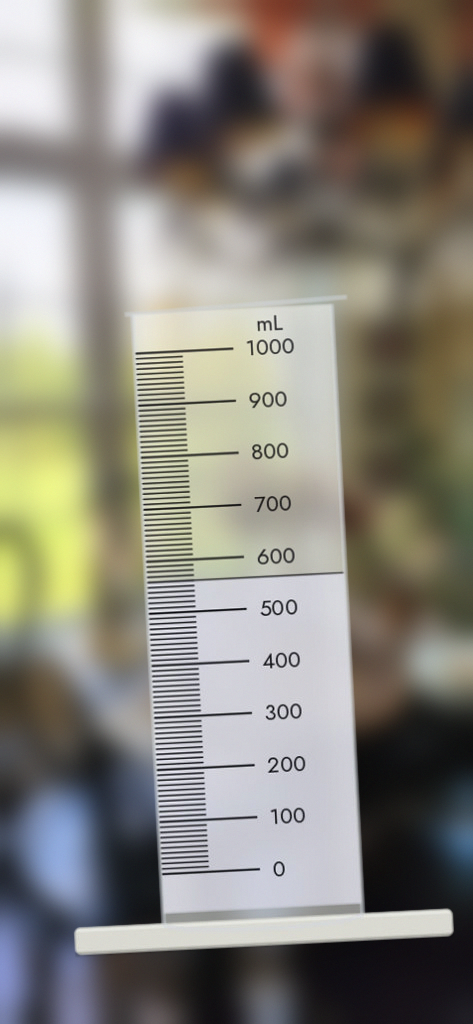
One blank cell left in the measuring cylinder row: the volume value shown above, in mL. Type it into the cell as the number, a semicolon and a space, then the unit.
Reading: 560; mL
